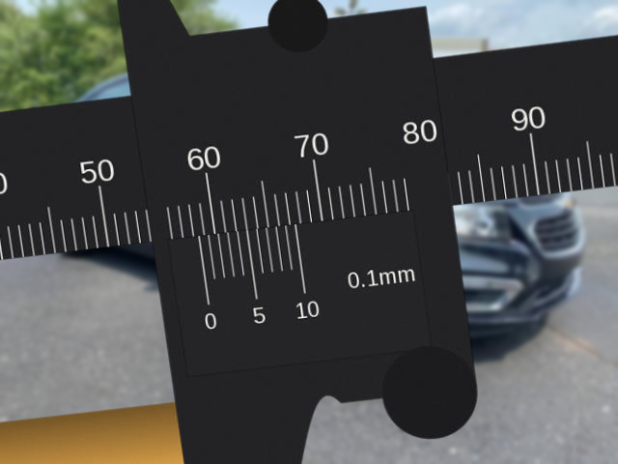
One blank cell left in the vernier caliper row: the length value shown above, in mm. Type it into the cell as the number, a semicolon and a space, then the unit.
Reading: 58.5; mm
